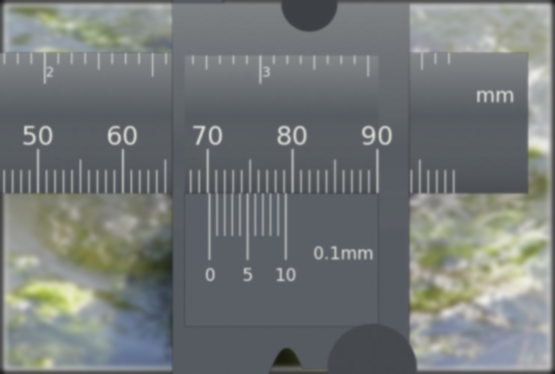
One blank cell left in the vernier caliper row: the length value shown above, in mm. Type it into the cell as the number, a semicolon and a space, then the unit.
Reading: 70.2; mm
